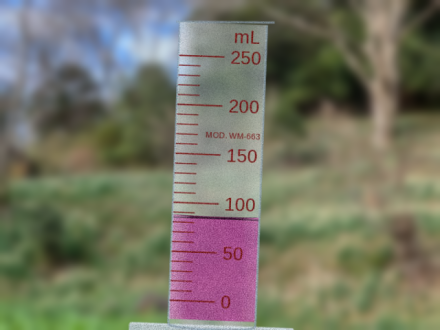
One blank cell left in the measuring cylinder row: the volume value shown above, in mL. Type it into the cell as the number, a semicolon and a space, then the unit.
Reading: 85; mL
